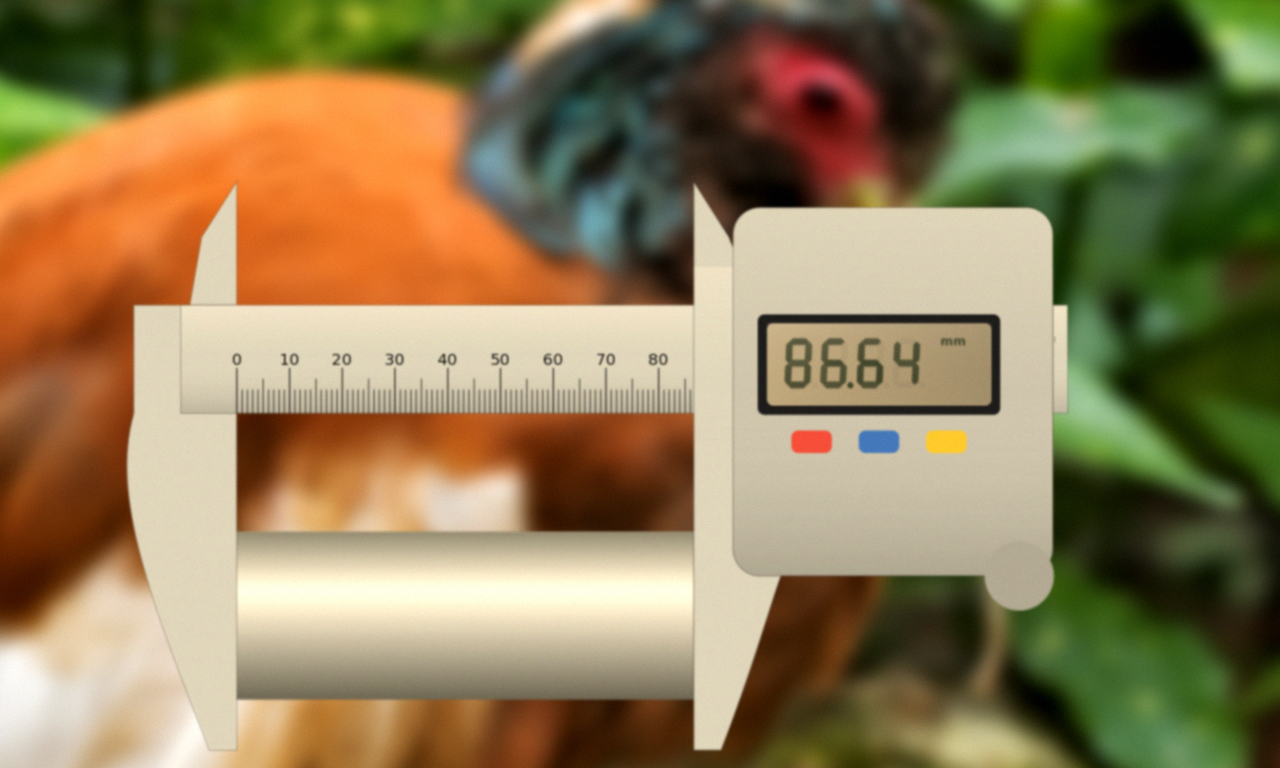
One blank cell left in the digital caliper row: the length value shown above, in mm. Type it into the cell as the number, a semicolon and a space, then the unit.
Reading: 86.64; mm
